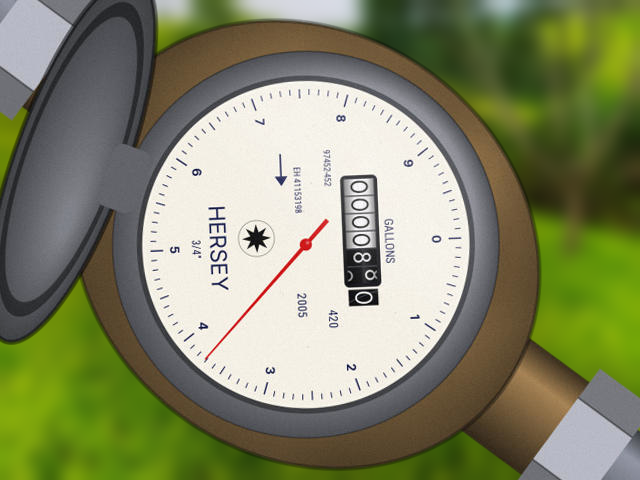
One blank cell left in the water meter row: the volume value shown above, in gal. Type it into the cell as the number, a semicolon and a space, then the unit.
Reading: 883.7; gal
